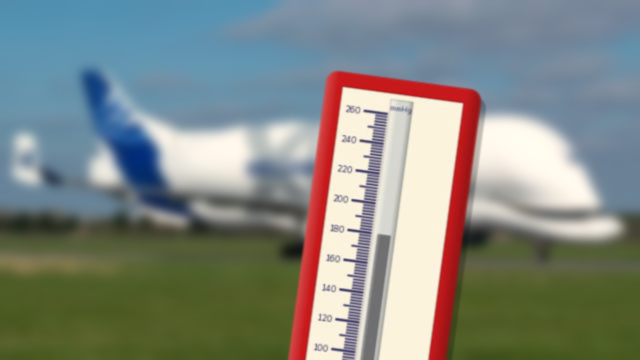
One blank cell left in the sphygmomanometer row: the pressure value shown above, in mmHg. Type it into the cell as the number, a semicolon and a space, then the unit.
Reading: 180; mmHg
